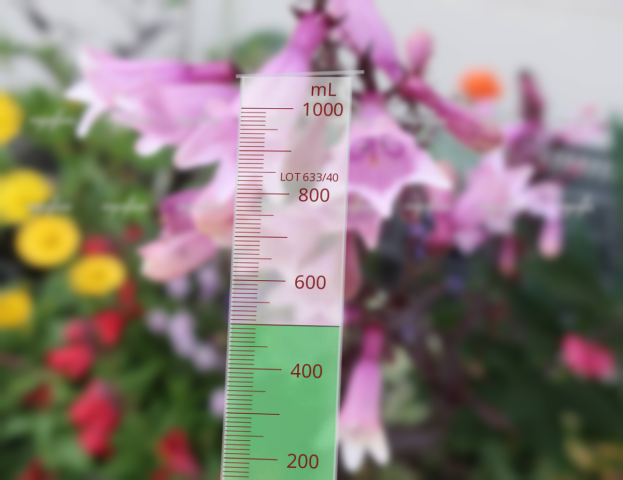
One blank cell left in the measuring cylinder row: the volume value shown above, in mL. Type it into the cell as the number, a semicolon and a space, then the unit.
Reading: 500; mL
